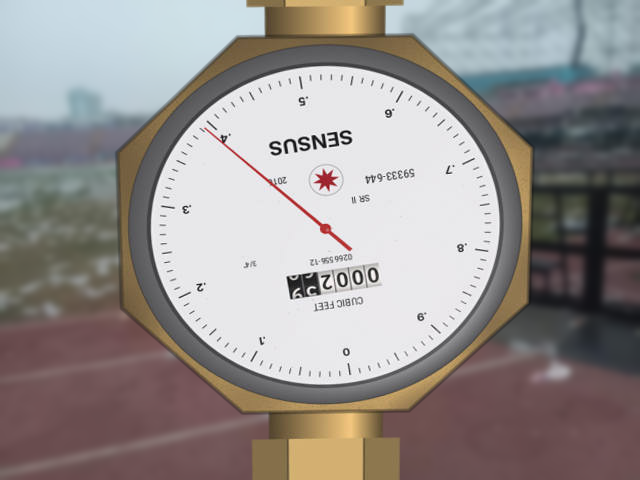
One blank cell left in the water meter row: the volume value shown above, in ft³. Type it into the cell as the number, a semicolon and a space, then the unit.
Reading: 259.39; ft³
